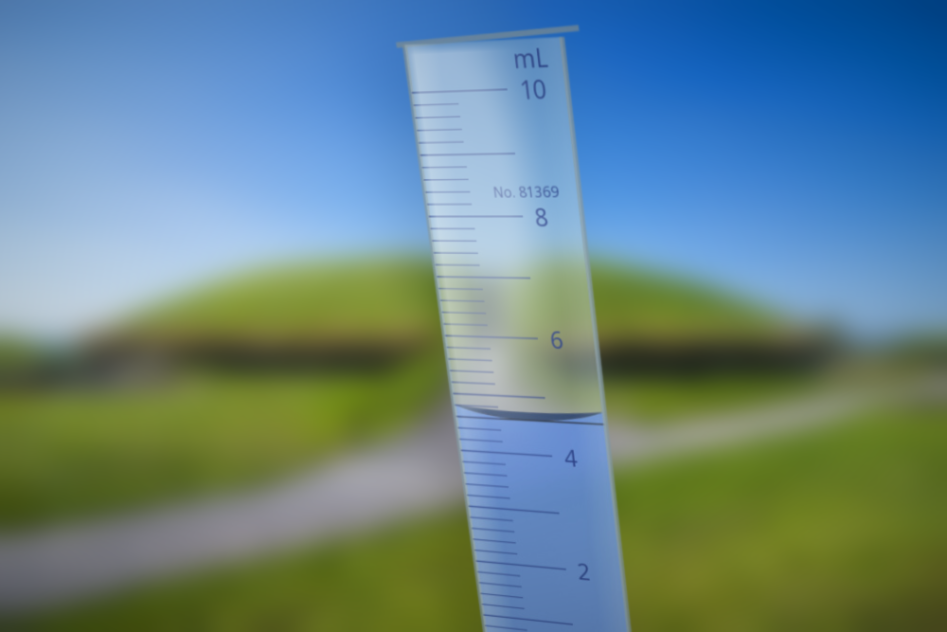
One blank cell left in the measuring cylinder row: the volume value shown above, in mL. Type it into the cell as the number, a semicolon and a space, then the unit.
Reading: 4.6; mL
